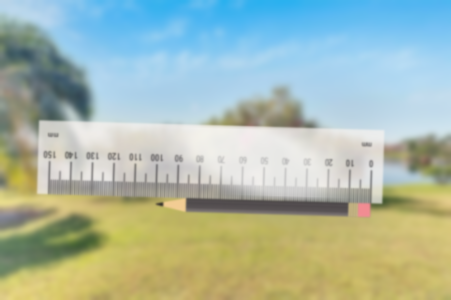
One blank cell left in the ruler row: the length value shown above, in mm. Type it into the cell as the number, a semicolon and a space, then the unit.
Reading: 100; mm
